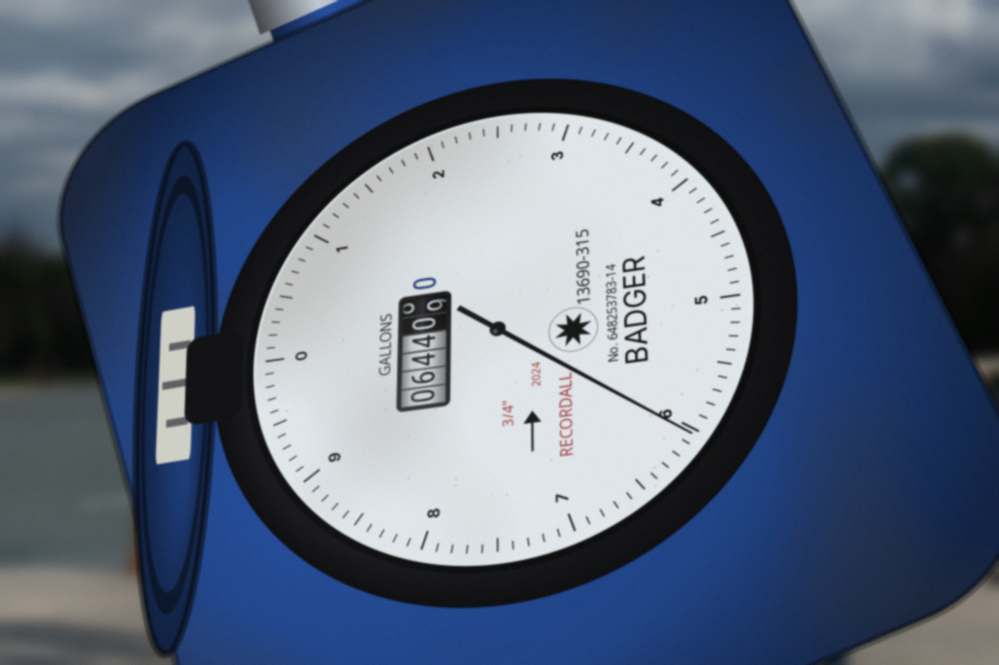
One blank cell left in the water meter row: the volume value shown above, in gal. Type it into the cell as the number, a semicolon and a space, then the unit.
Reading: 644086.0; gal
